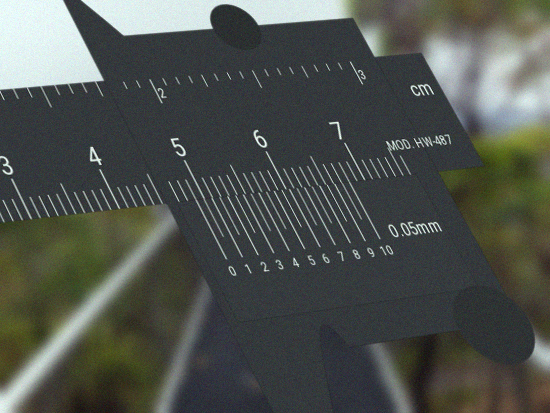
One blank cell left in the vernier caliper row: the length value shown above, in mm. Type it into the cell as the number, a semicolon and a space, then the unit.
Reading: 49.0; mm
